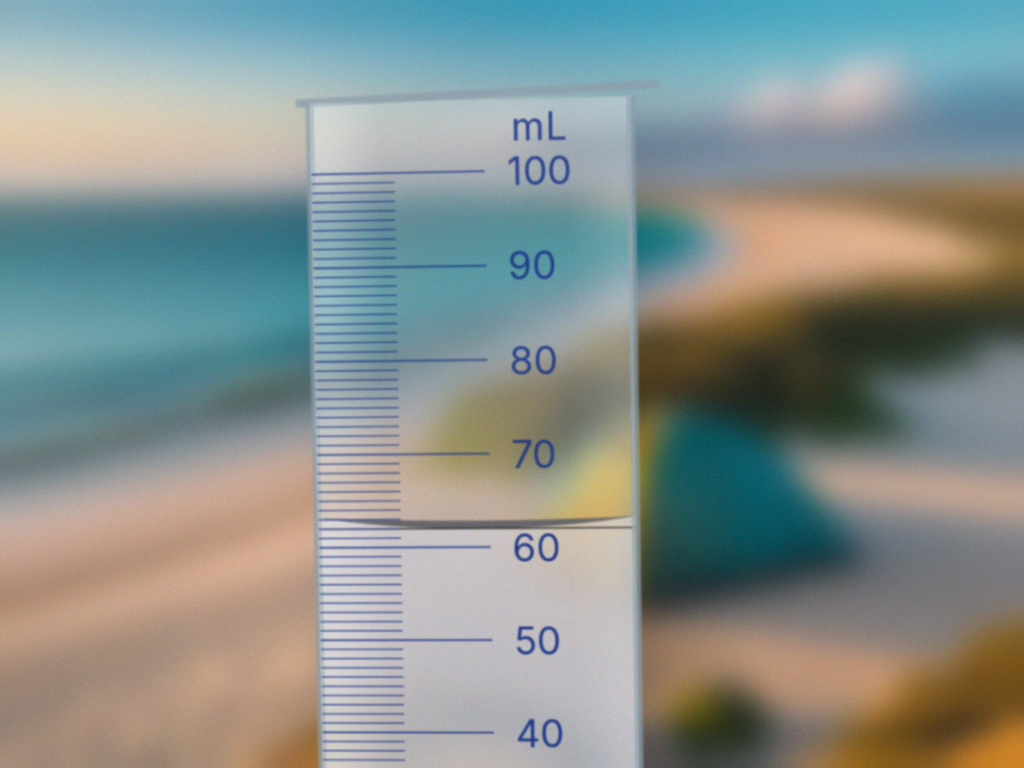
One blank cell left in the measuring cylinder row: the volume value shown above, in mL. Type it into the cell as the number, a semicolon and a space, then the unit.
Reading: 62; mL
